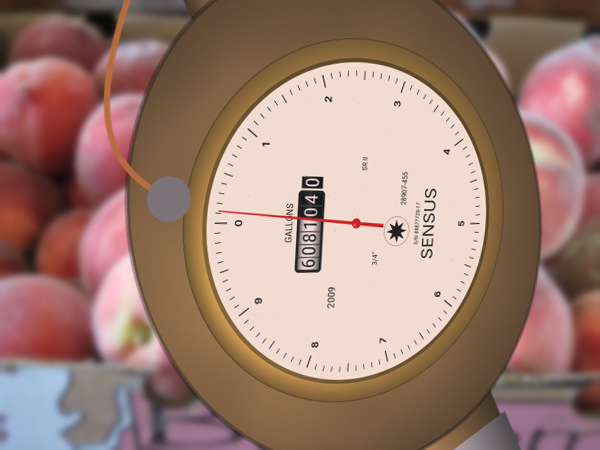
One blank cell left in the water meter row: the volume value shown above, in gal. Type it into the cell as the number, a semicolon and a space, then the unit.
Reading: 6081040.1; gal
